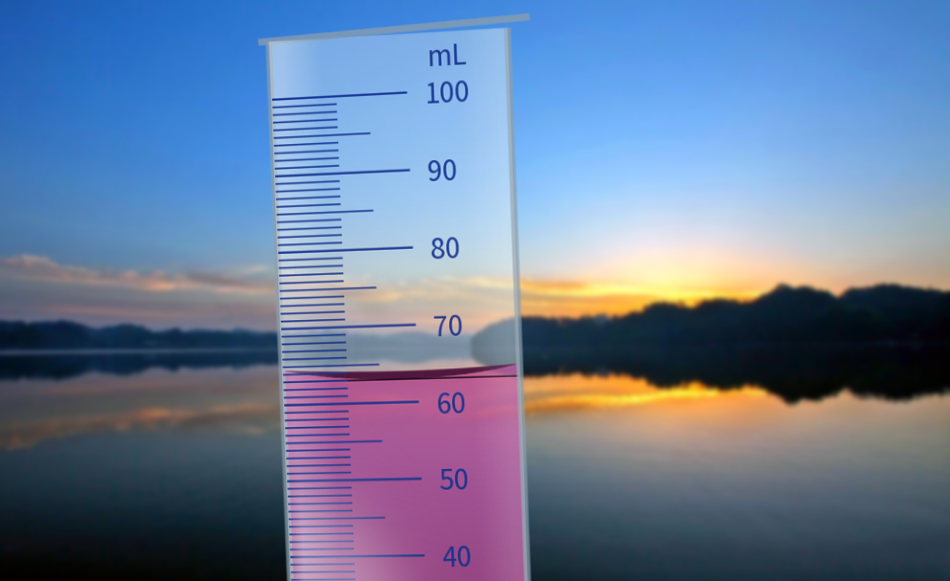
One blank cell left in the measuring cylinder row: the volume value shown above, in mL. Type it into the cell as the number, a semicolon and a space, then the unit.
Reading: 63; mL
